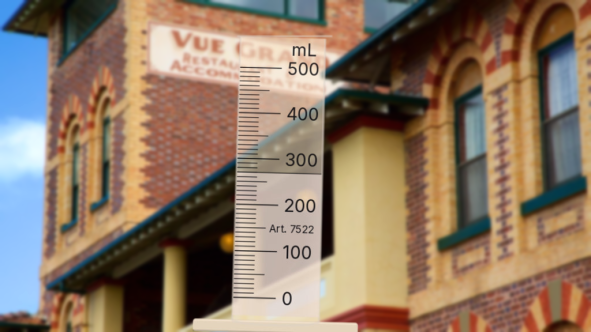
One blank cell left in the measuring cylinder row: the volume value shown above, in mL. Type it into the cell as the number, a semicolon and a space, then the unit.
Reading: 270; mL
